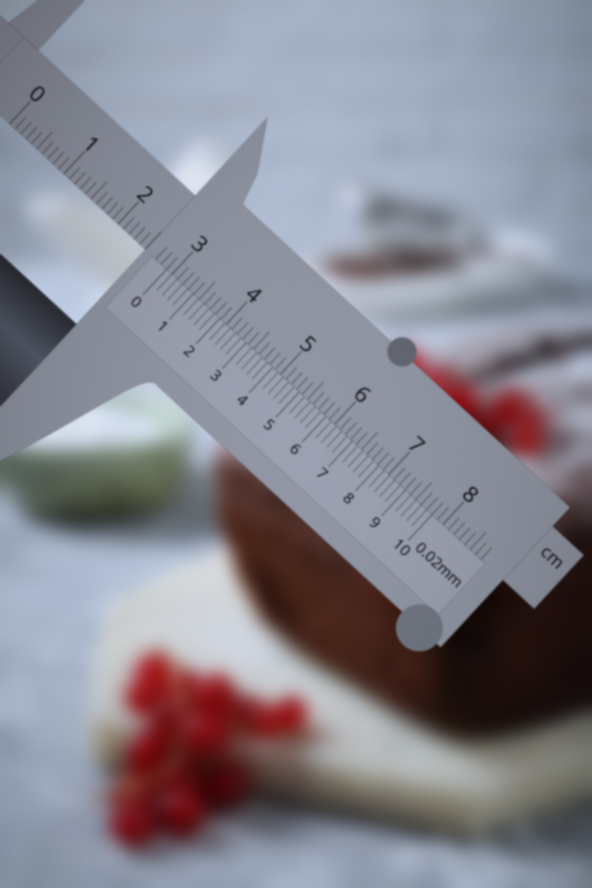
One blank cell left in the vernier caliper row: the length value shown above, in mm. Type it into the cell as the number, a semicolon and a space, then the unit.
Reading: 29.0; mm
